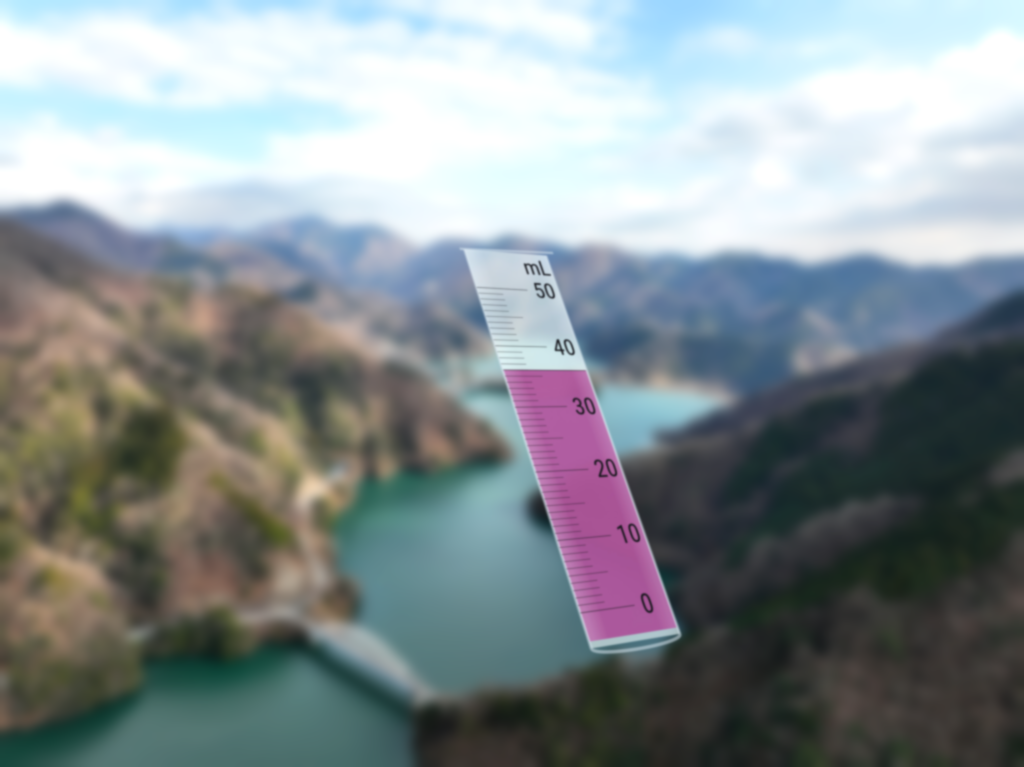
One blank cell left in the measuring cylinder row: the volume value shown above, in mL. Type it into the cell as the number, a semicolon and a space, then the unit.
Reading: 36; mL
